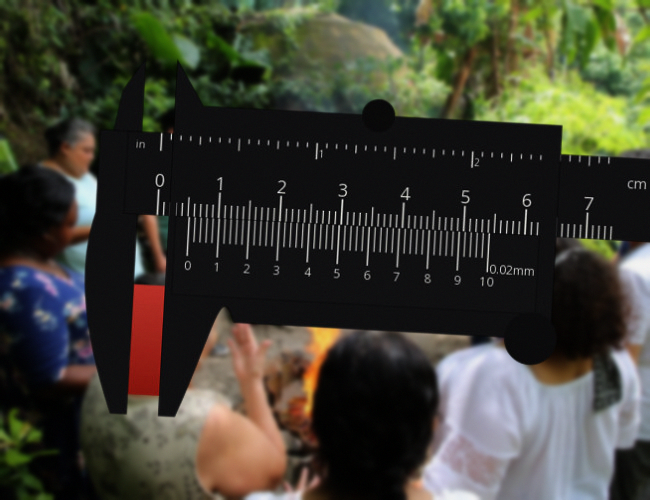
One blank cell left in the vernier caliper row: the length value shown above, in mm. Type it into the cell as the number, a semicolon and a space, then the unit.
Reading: 5.2; mm
